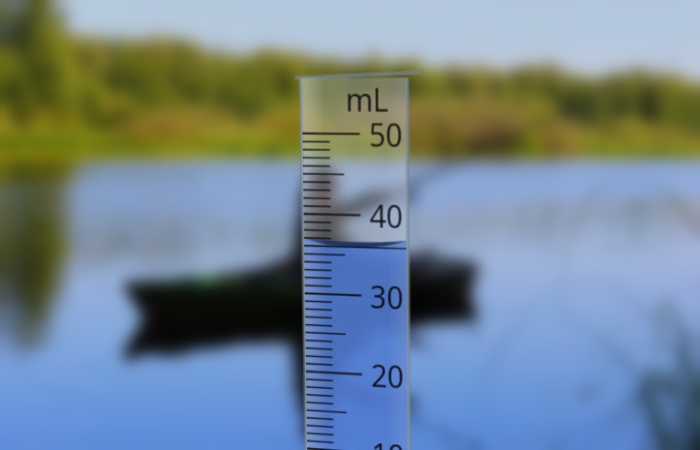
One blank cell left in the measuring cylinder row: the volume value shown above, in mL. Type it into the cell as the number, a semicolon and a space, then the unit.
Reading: 36; mL
